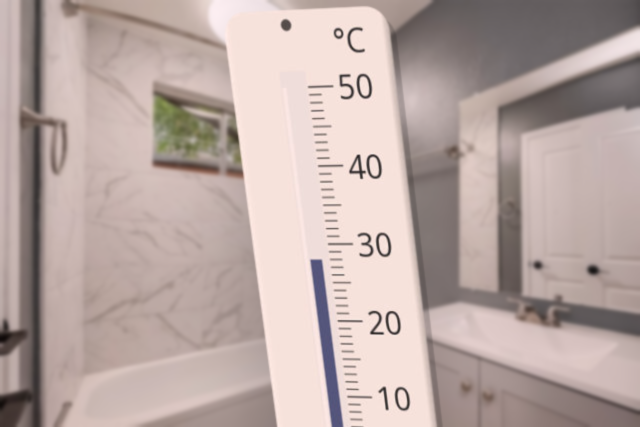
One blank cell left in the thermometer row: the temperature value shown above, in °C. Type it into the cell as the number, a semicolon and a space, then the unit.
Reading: 28; °C
